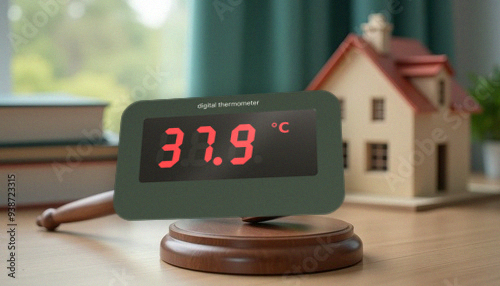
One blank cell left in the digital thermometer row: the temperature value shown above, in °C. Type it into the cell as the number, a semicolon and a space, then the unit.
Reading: 37.9; °C
